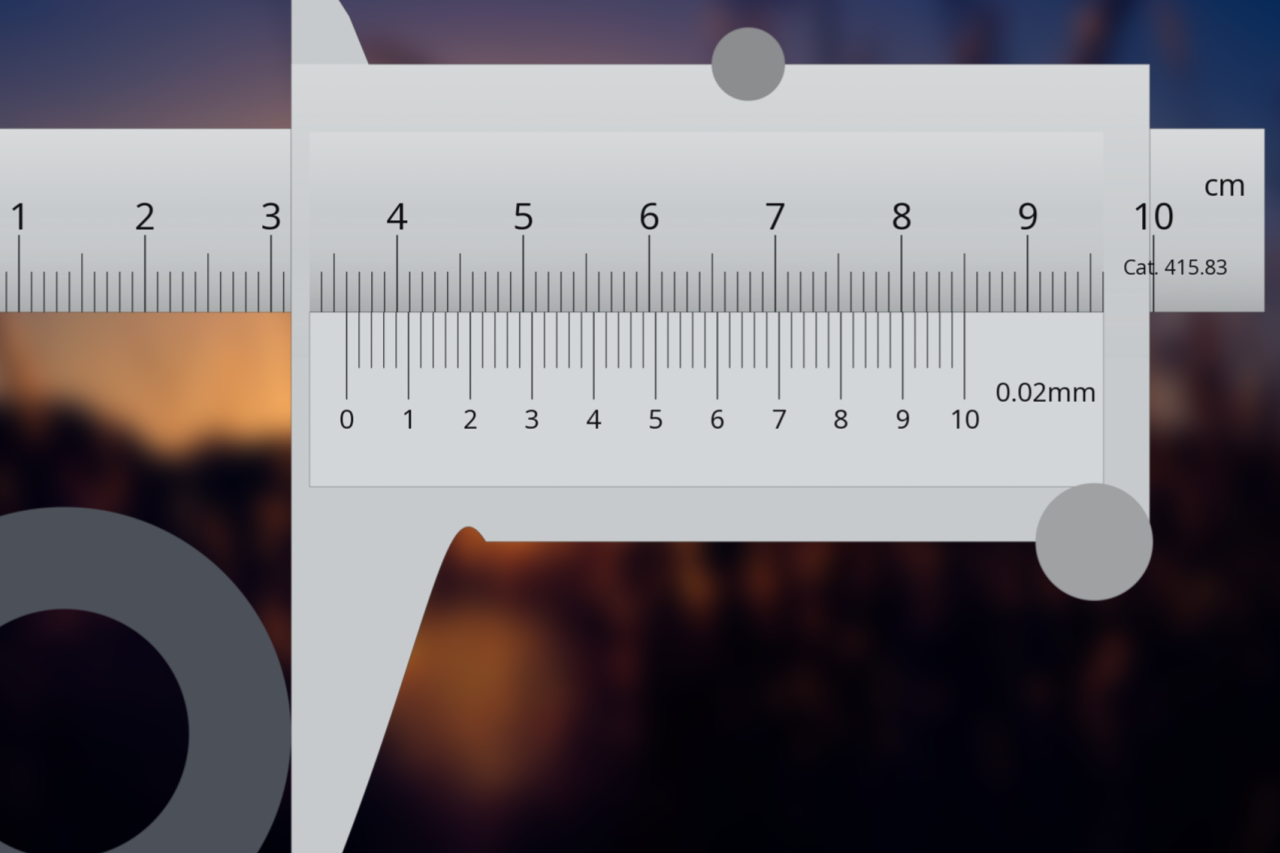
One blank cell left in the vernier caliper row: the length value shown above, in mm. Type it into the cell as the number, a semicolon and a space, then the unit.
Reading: 36.0; mm
